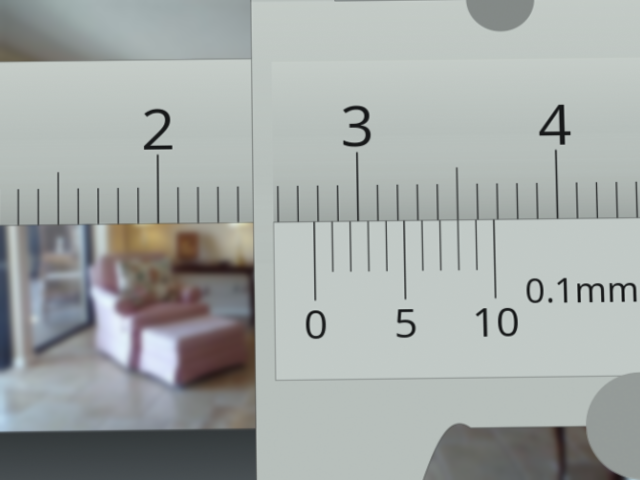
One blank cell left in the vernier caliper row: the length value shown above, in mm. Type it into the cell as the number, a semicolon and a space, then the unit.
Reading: 27.8; mm
